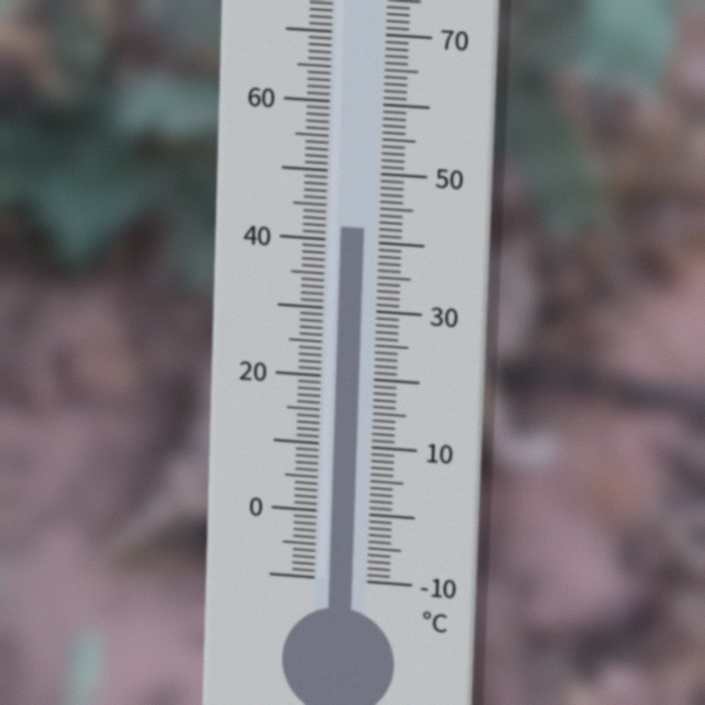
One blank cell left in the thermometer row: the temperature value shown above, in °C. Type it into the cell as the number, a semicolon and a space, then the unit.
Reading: 42; °C
